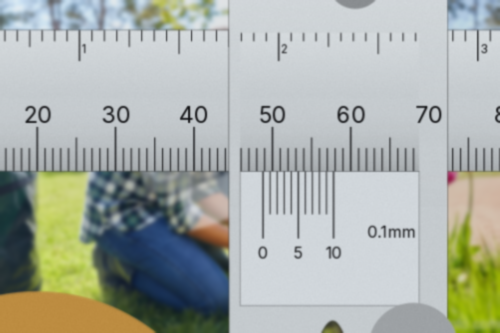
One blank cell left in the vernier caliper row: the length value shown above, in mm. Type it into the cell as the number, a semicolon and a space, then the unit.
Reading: 48.8; mm
